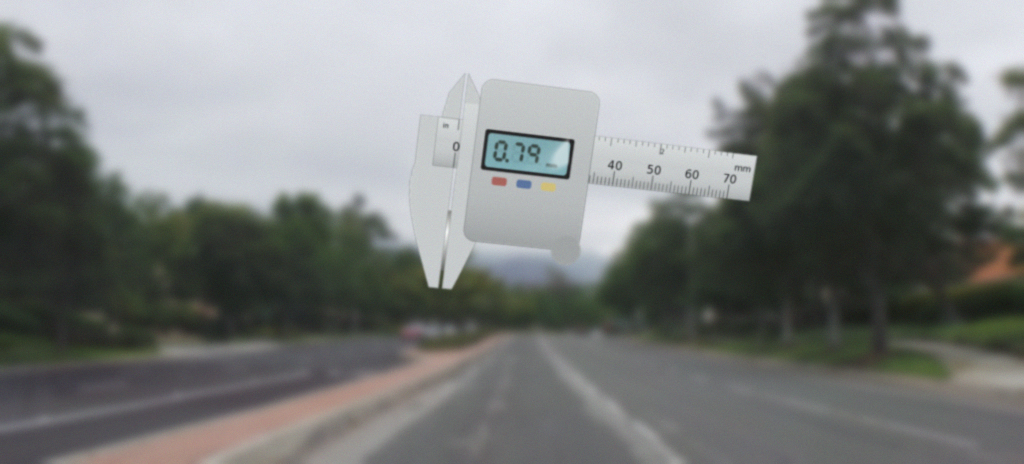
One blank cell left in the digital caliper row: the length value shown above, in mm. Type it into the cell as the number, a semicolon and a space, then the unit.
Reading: 0.79; mm
